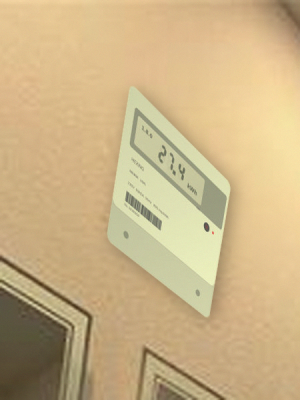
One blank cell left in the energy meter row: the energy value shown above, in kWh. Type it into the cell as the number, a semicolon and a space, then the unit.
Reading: 27.4; kWh
